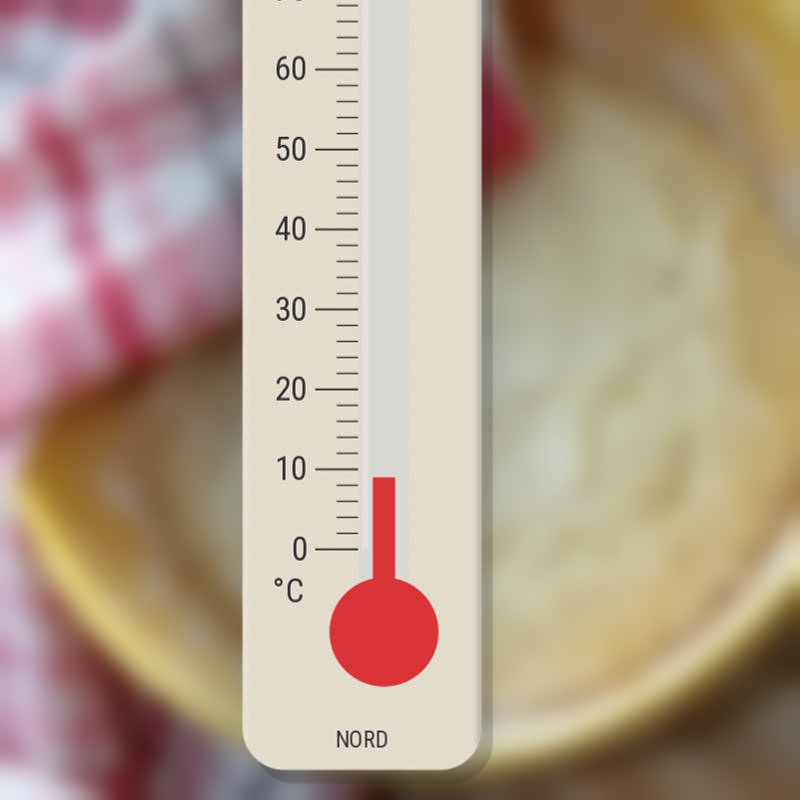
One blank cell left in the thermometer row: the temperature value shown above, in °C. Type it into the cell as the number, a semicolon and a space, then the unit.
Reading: 9; °C
